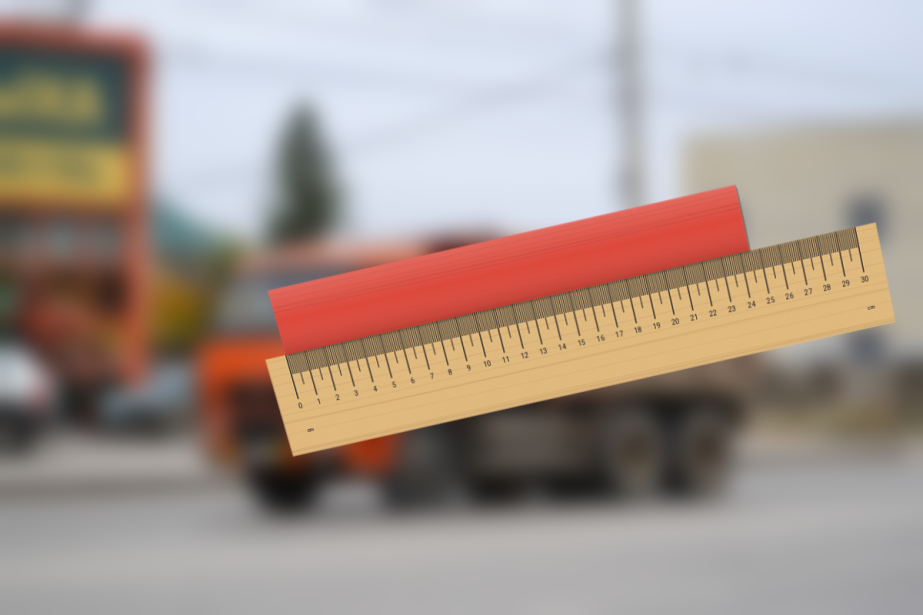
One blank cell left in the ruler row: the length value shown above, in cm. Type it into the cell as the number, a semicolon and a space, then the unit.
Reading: 24.5; cm
